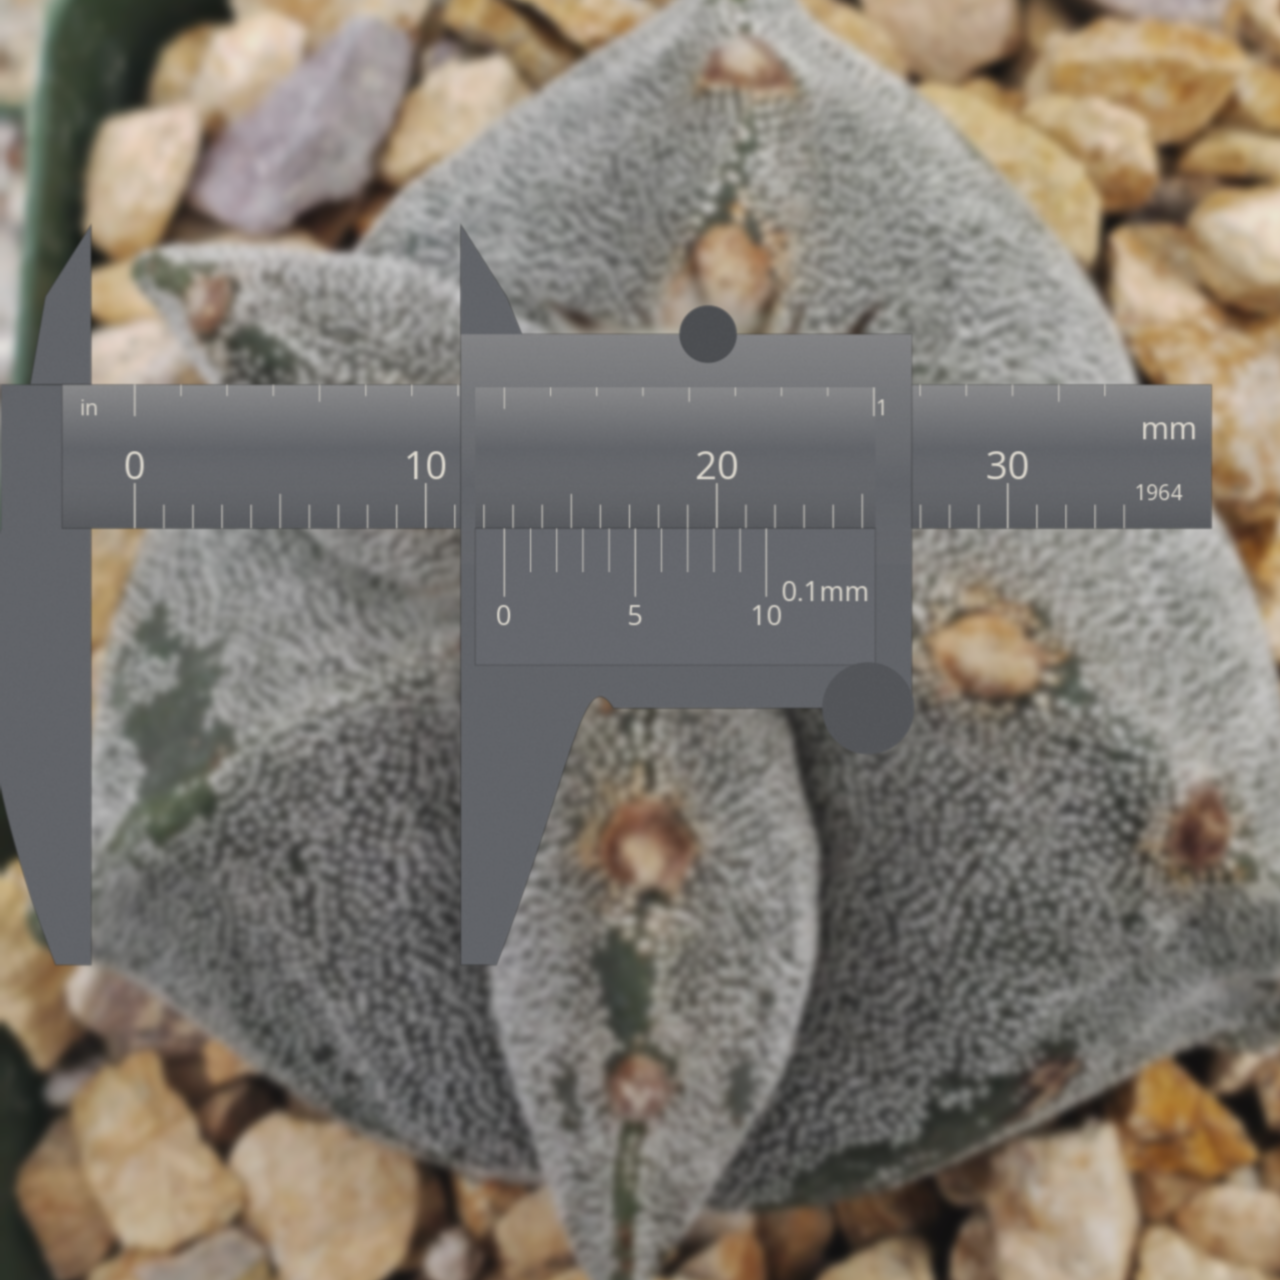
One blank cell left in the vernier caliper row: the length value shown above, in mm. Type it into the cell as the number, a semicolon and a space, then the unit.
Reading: 12.7; mm
